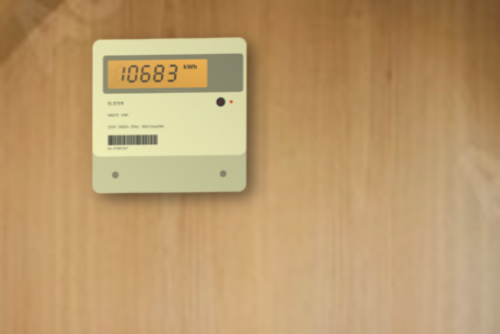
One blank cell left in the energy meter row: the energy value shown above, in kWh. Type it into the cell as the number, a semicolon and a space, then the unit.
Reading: 10683; kWh
